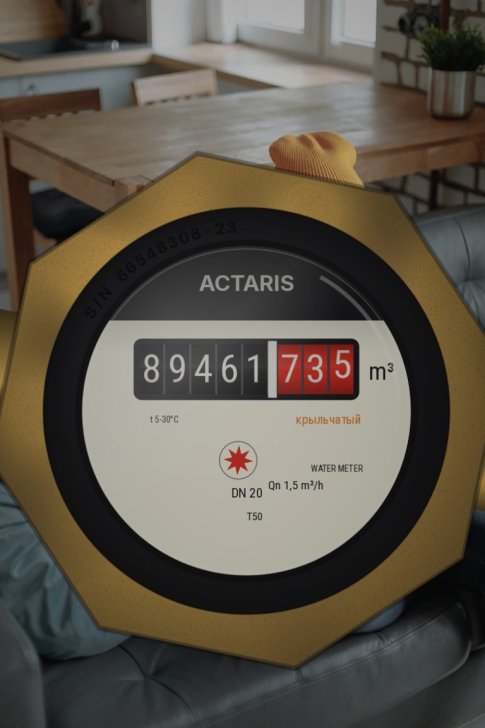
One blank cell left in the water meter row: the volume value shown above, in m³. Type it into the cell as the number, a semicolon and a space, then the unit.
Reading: 89461.735; m³
